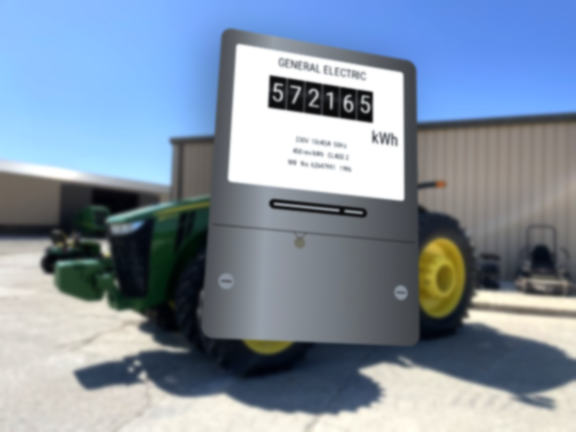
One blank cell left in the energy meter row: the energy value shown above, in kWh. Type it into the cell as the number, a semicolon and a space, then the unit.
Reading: 572165; kWh
